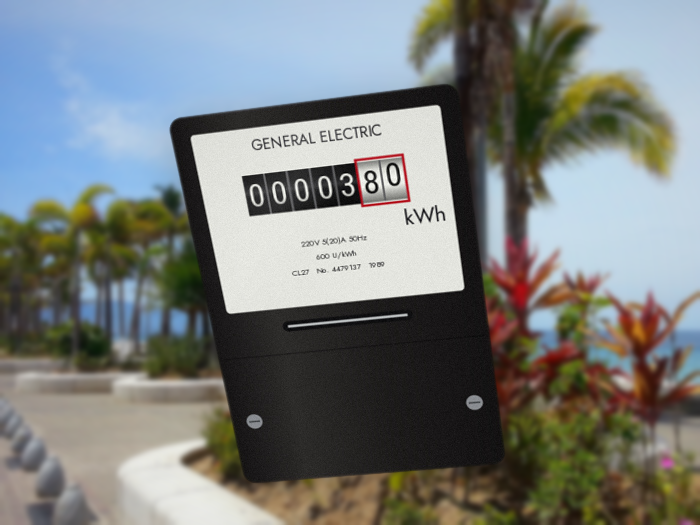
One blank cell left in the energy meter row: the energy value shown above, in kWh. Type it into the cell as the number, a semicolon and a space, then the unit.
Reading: 3.80; kWh
